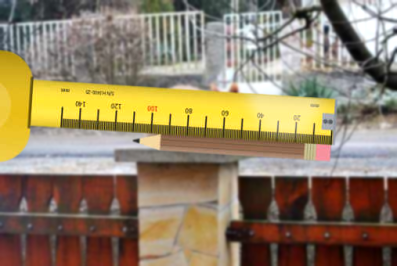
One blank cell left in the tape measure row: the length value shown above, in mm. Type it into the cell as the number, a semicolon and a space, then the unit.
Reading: 110; mm
